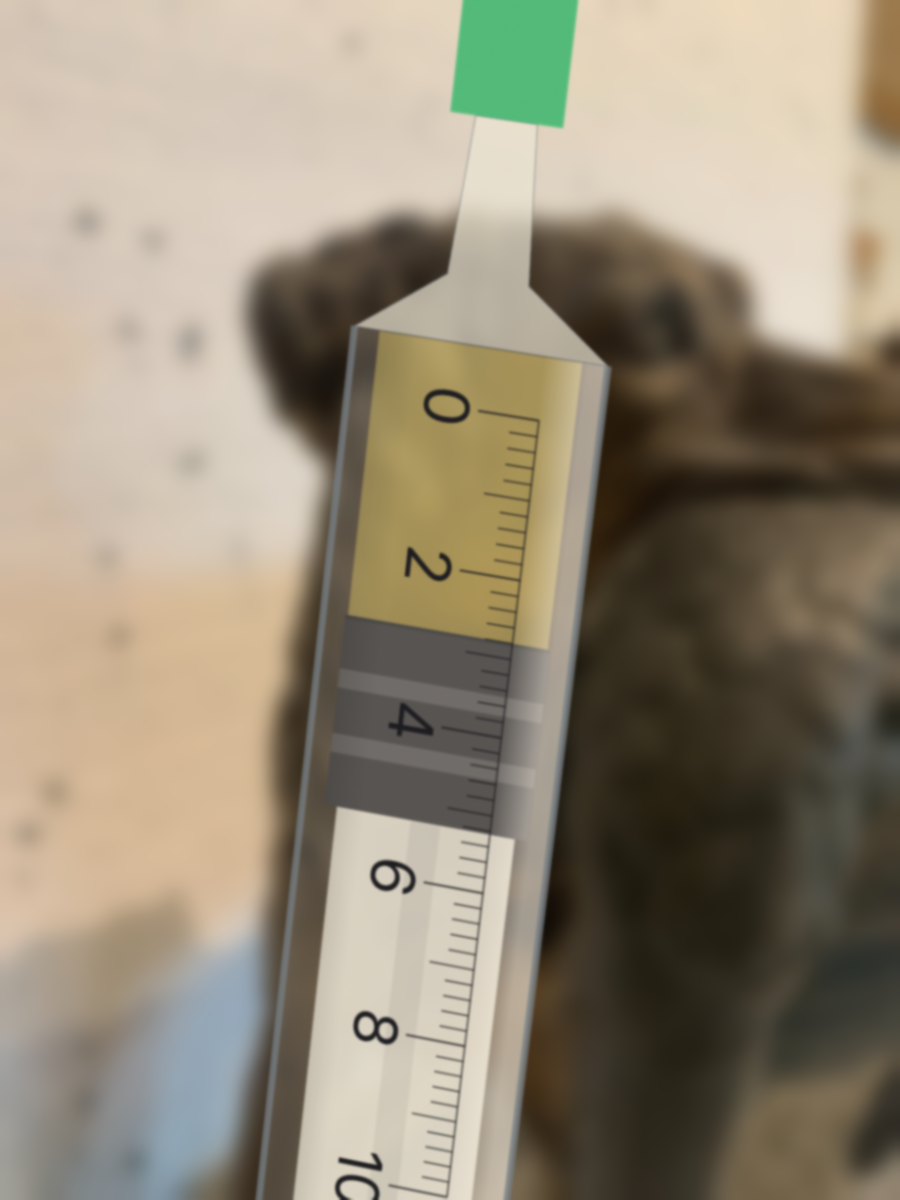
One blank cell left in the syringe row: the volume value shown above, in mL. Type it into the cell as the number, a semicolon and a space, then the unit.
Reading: 2.8; mL
